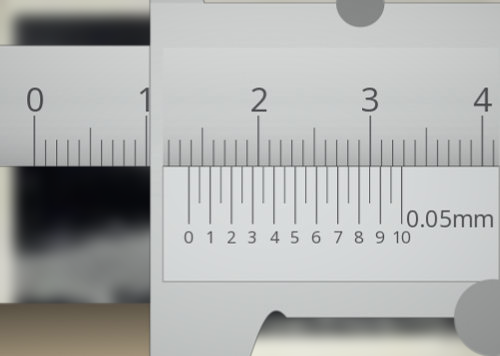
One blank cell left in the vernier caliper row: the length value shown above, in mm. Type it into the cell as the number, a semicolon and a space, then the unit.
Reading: 13.8; mm
